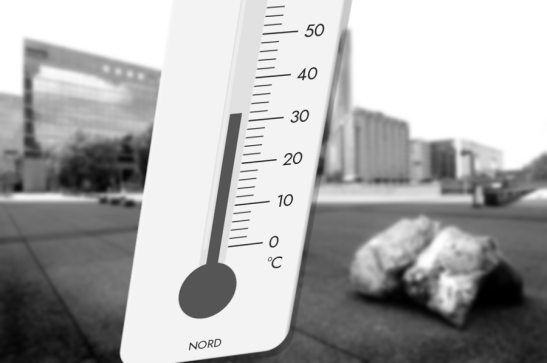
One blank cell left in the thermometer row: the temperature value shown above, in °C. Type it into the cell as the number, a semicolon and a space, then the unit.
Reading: 32; °C
